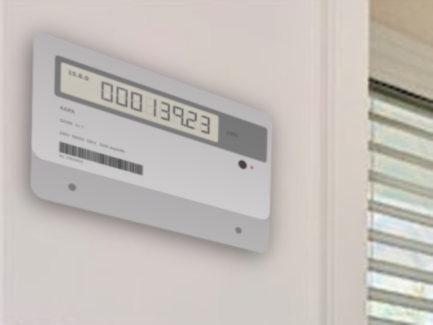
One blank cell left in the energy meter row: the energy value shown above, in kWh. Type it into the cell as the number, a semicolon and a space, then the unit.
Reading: 139.23; kWh
